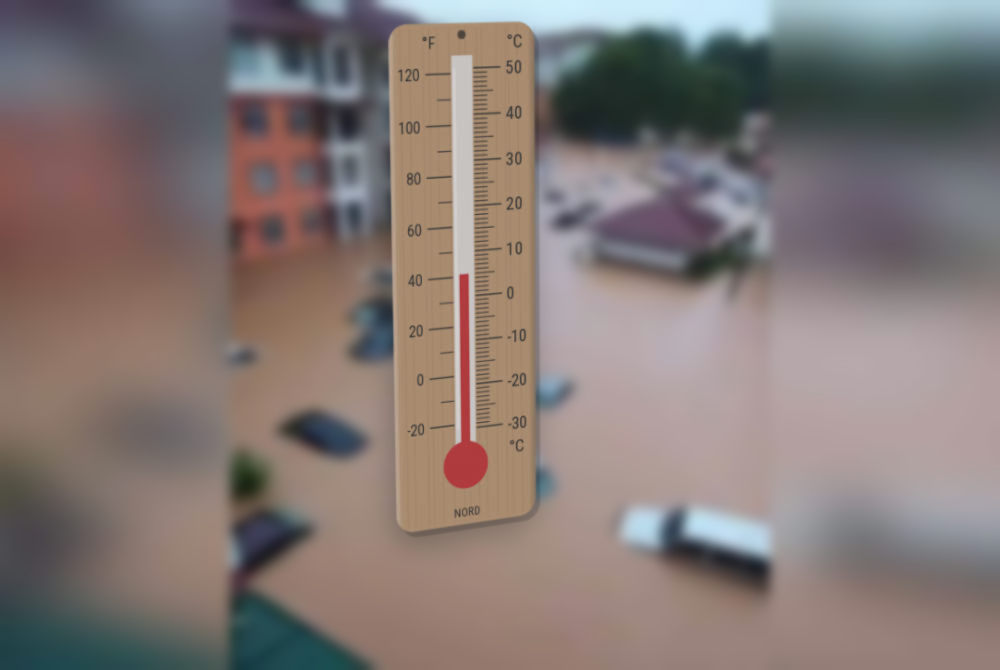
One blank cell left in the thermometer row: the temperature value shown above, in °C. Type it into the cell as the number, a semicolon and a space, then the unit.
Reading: 5; °C
